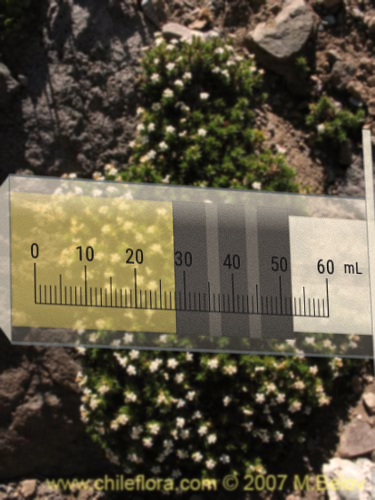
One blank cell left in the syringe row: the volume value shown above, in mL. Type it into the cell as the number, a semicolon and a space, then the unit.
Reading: 28; mL
